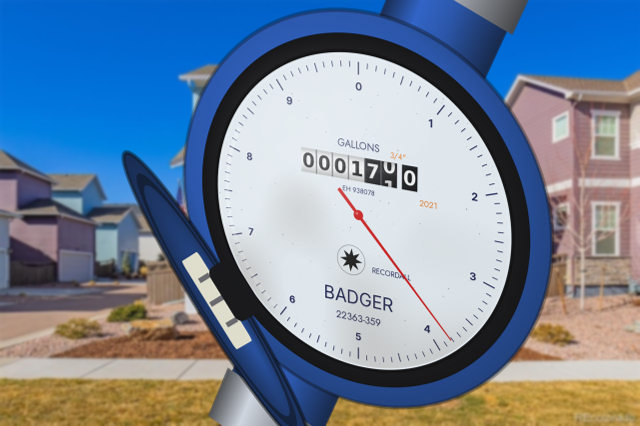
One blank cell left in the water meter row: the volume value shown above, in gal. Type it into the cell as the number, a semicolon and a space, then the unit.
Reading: 1703.8; gal
